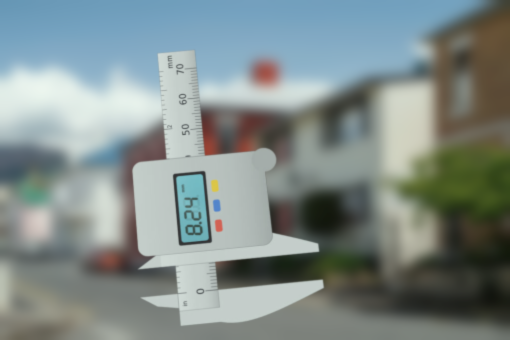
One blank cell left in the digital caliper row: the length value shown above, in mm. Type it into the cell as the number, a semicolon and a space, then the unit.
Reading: 8.24; mm
